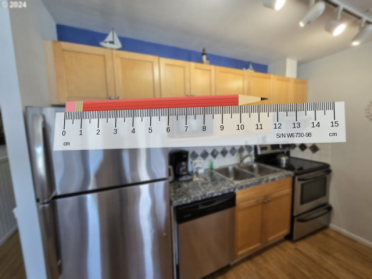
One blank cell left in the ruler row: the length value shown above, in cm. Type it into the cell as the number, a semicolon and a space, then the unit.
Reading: 11.5; cm
